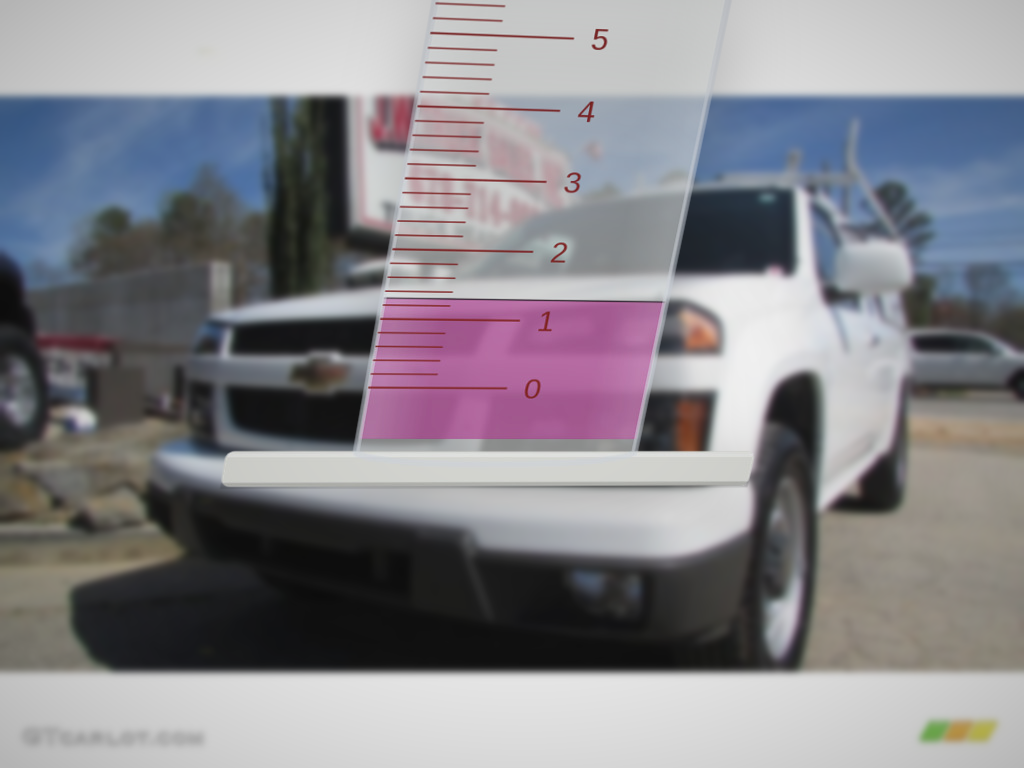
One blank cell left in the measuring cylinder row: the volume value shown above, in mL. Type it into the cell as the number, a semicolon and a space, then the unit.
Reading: 1.3; mL
